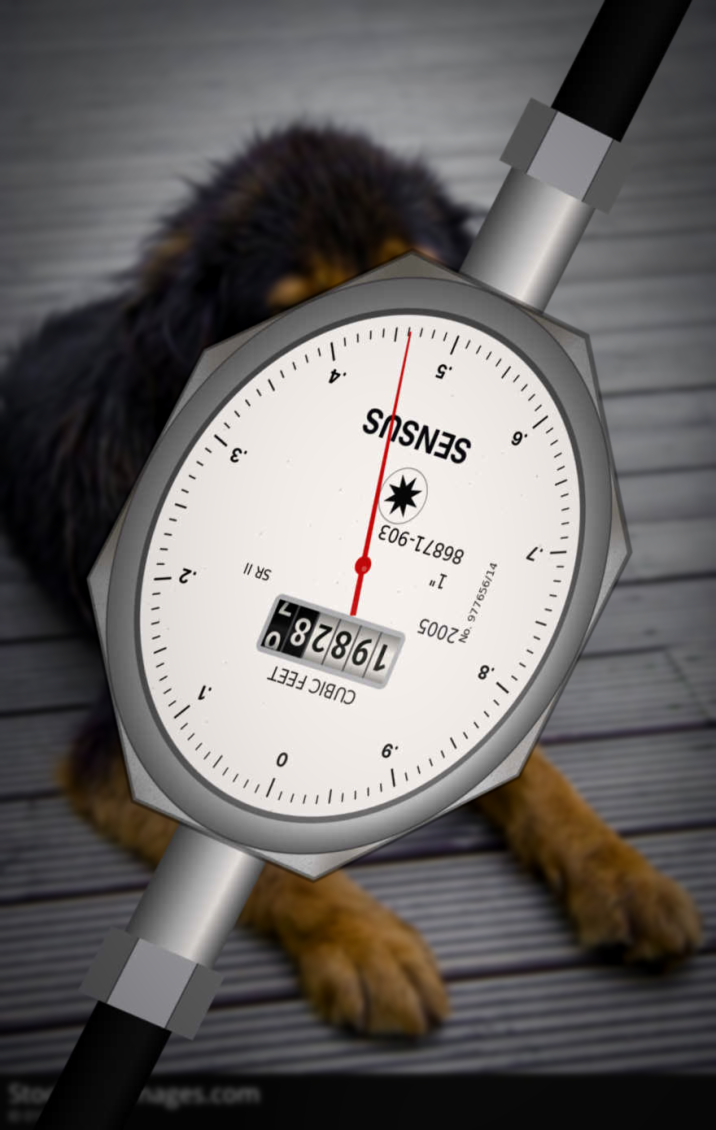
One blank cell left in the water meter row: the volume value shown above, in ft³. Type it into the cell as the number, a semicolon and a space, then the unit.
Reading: 198286.46; ft³
